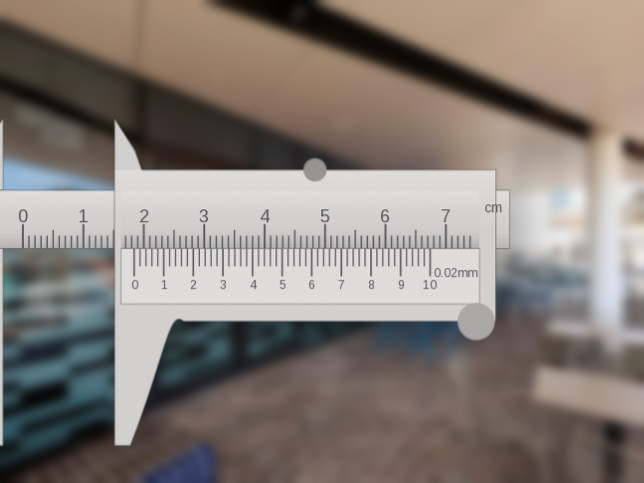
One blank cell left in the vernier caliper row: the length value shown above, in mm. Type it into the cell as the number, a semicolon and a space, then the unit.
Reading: 18.4; mm
